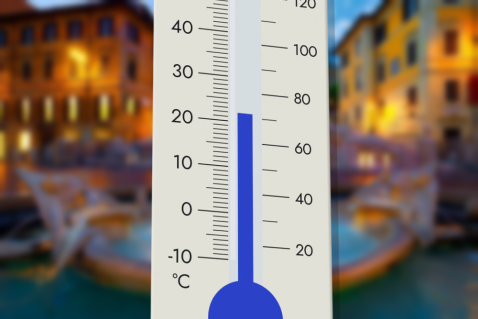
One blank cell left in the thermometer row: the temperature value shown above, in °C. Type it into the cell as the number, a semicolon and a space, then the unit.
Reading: 22; °C
